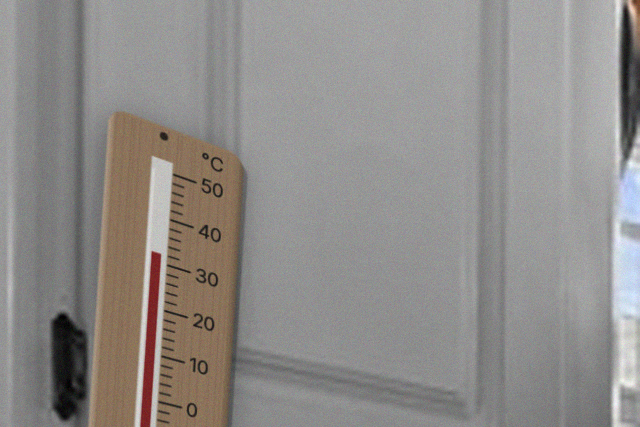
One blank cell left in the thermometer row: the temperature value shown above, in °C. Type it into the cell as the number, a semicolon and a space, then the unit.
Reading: 32; °C
